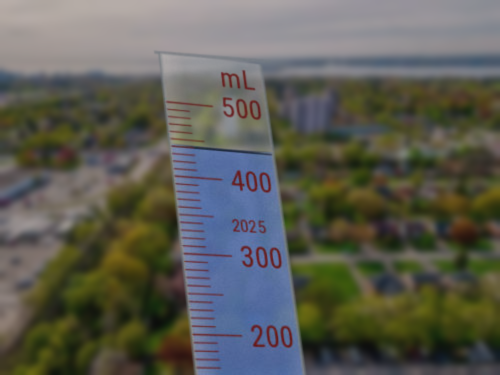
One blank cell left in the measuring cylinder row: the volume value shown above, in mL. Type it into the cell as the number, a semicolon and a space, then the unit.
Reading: 440; mL
